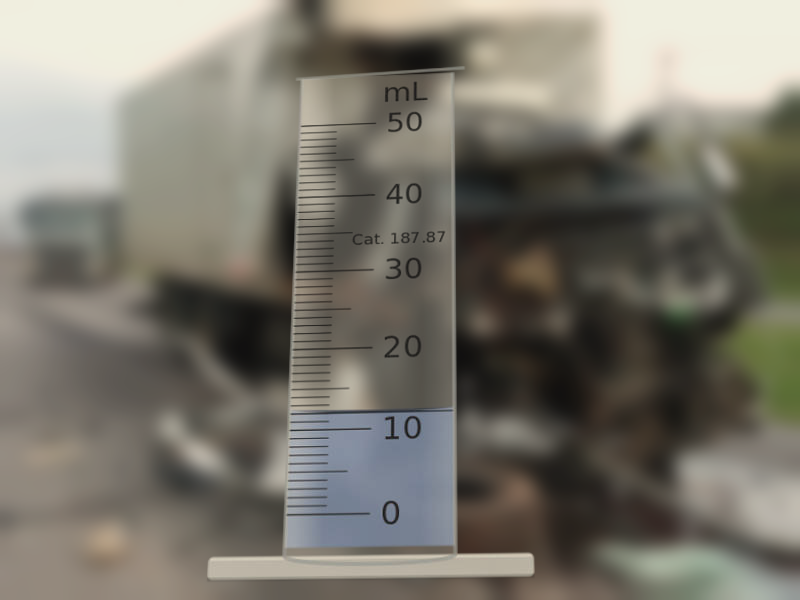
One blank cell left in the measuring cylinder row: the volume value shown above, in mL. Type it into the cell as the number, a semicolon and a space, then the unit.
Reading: 12; mL
